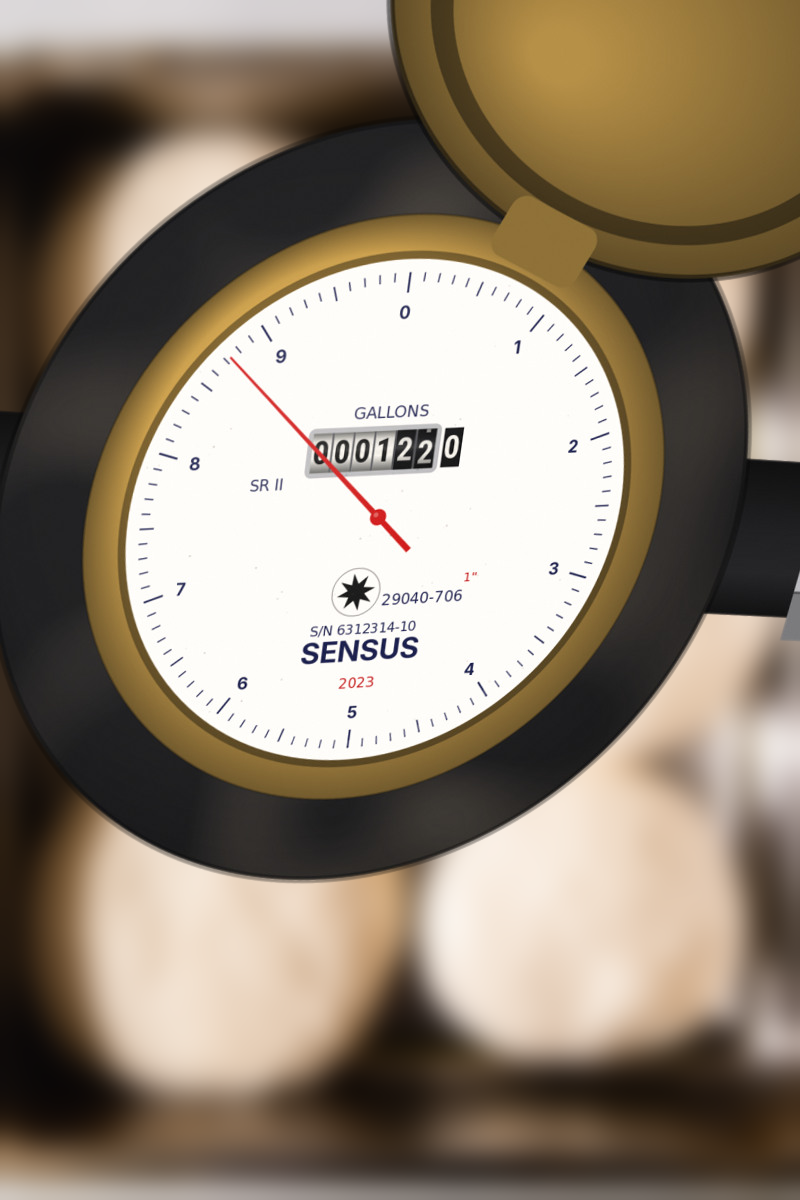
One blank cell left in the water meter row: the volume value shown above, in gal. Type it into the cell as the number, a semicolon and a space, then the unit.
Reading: 1218.7; gal
